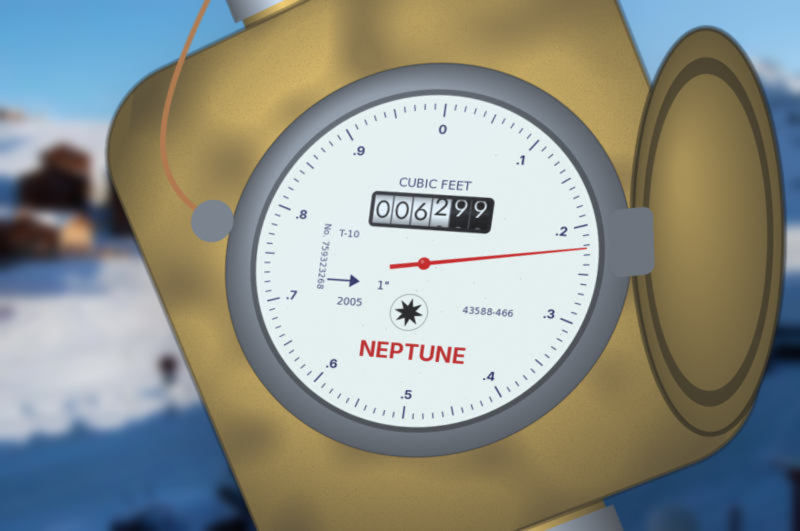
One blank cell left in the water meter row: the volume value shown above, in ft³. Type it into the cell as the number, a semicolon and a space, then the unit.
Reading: 6299.22; ft³
